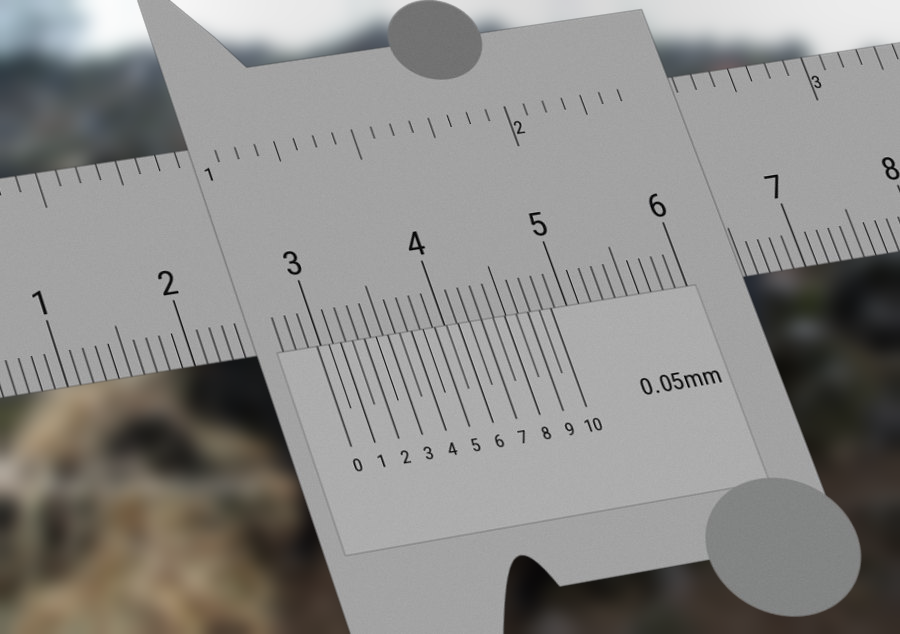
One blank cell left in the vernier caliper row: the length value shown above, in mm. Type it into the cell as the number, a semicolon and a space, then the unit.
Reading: 29.7; mm
